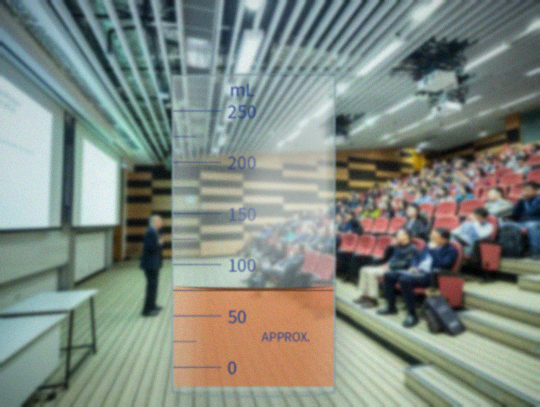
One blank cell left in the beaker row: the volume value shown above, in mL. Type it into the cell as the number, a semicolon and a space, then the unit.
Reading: 75; mL
